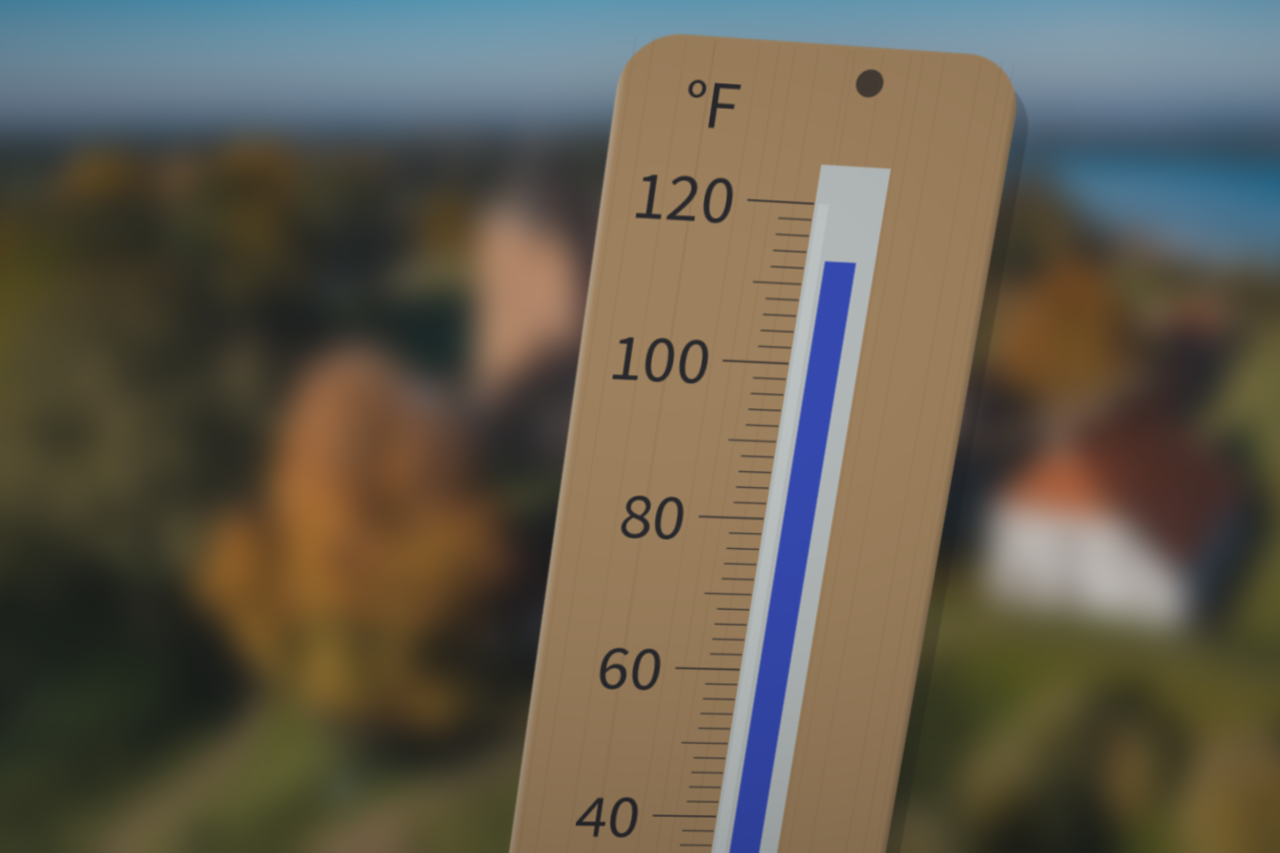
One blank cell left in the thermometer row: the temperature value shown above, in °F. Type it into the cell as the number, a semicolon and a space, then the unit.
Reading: 113; °F
